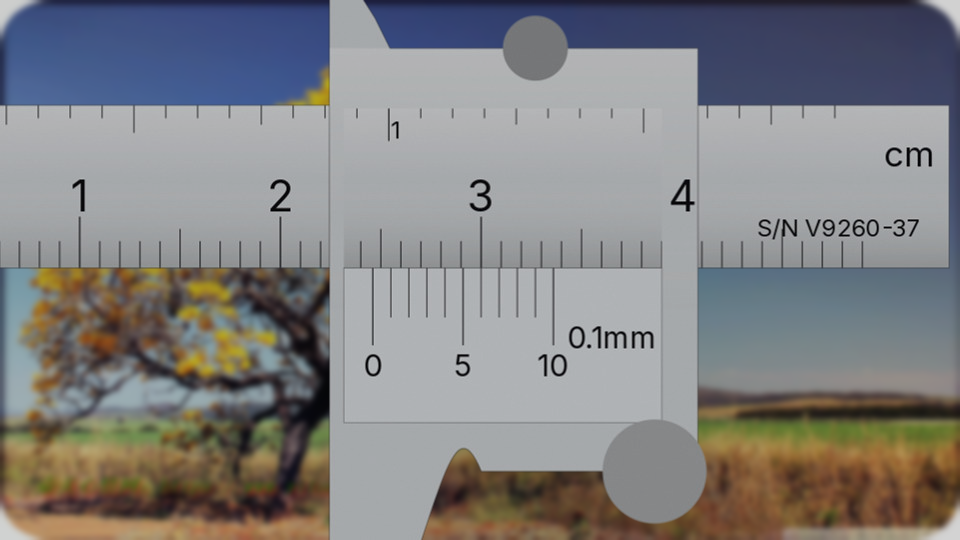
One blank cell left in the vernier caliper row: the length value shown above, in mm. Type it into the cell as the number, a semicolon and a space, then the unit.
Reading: 24.6; mm
